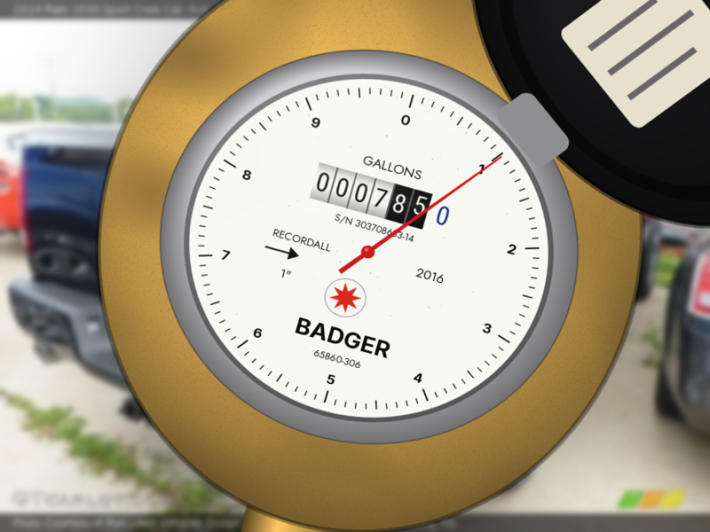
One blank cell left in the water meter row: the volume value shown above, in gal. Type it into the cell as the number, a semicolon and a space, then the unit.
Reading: 7851.0; gal
